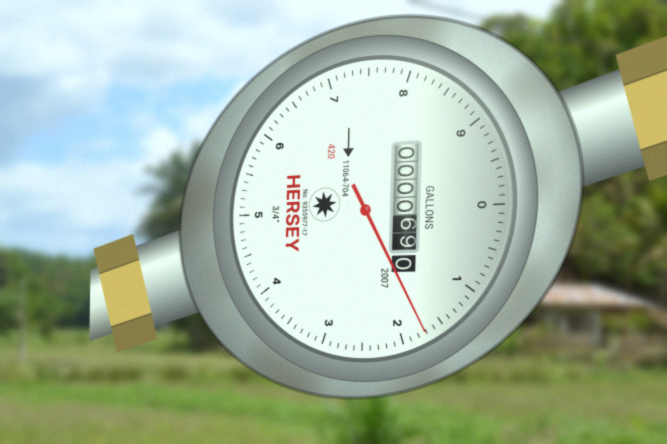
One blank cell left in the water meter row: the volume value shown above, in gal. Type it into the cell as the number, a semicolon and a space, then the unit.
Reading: 691.7; gal
